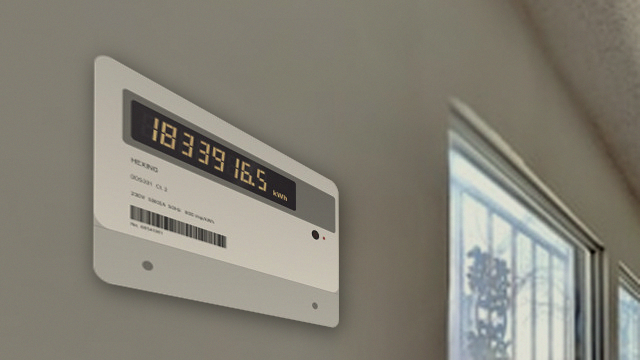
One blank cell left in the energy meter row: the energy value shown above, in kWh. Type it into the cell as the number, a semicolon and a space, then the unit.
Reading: 1833916.5; kWh
